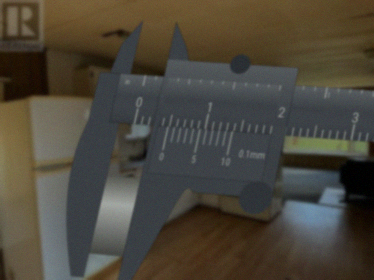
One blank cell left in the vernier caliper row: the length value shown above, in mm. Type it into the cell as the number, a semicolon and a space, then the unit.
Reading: 4.8; mm
